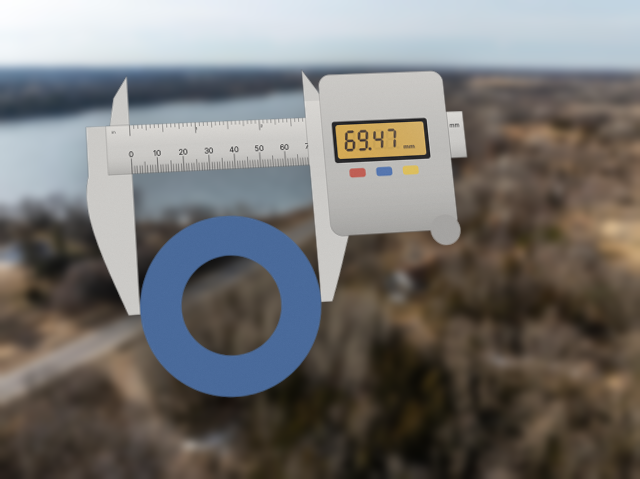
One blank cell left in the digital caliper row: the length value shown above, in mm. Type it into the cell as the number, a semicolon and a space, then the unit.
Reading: 69.47; mm
